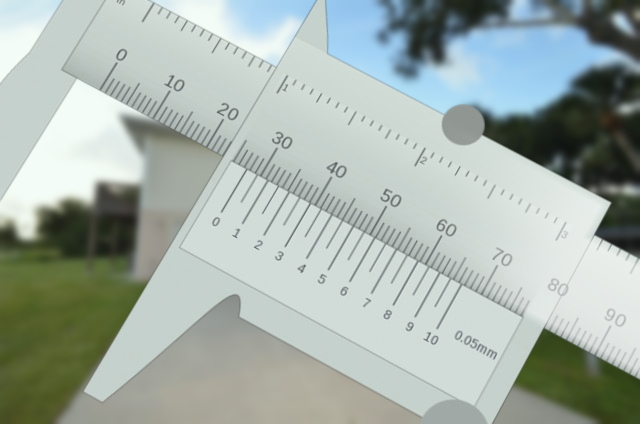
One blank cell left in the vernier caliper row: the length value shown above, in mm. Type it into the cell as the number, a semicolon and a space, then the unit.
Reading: 27.5; mm
